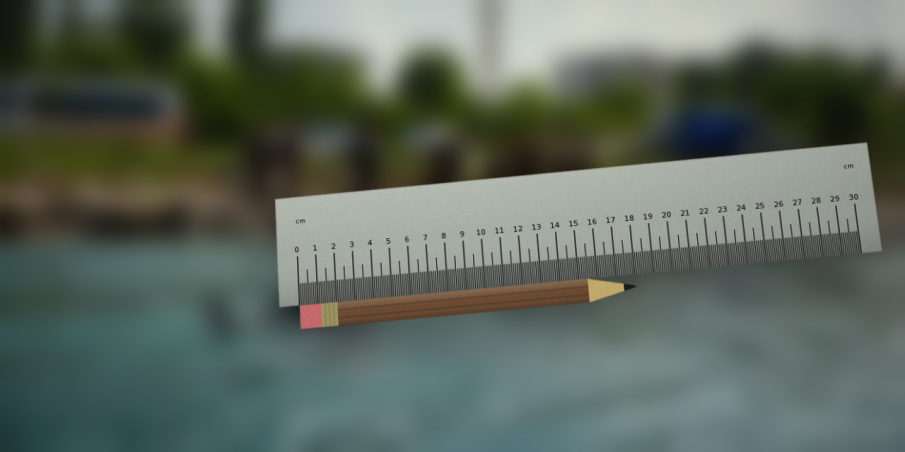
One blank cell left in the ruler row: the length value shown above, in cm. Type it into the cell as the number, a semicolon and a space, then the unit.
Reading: 18; cm
